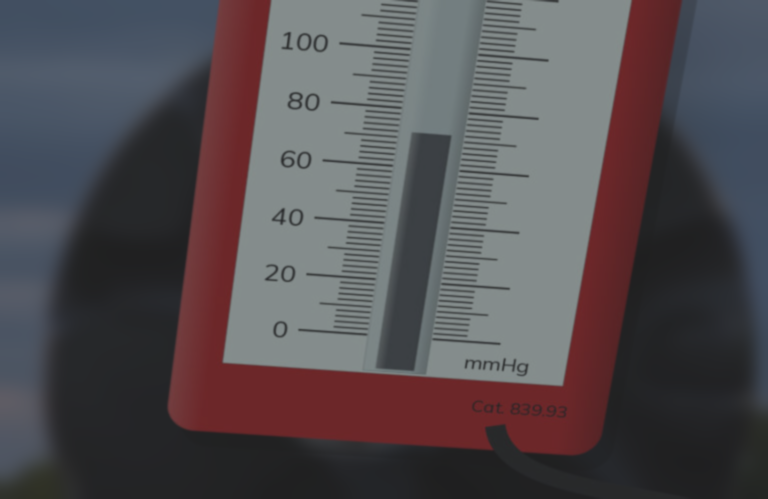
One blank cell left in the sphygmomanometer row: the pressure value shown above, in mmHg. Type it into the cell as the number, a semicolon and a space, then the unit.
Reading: 72; mmHg
